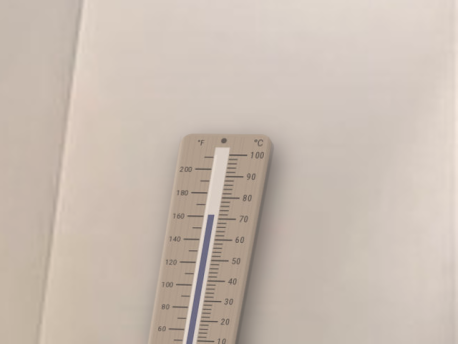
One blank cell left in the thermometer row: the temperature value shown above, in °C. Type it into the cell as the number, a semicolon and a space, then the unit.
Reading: 72; °C
